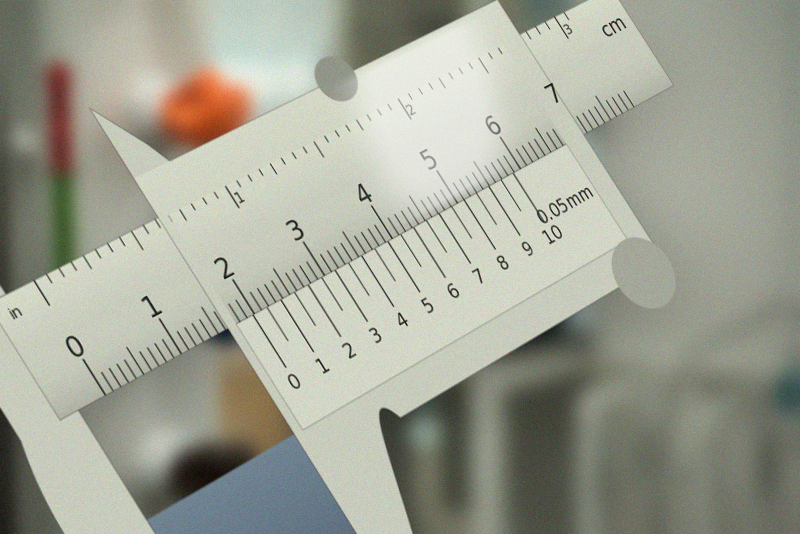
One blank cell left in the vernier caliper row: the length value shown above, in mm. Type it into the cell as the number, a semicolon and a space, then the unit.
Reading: 19.8; mm
